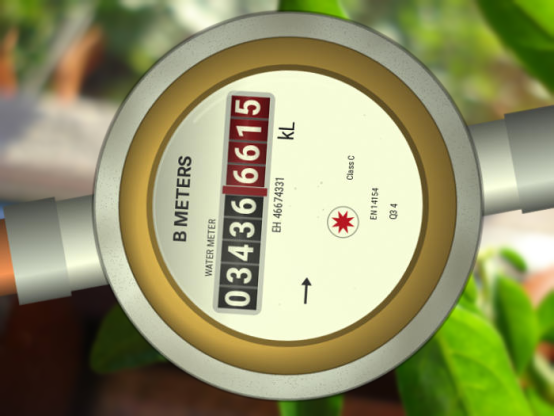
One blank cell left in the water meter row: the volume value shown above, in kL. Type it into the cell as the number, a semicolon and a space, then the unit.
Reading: 3436.6615; kL
